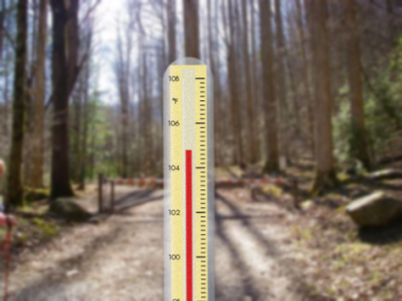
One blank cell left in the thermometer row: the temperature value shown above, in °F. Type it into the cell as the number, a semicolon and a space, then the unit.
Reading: 104.8; °F
